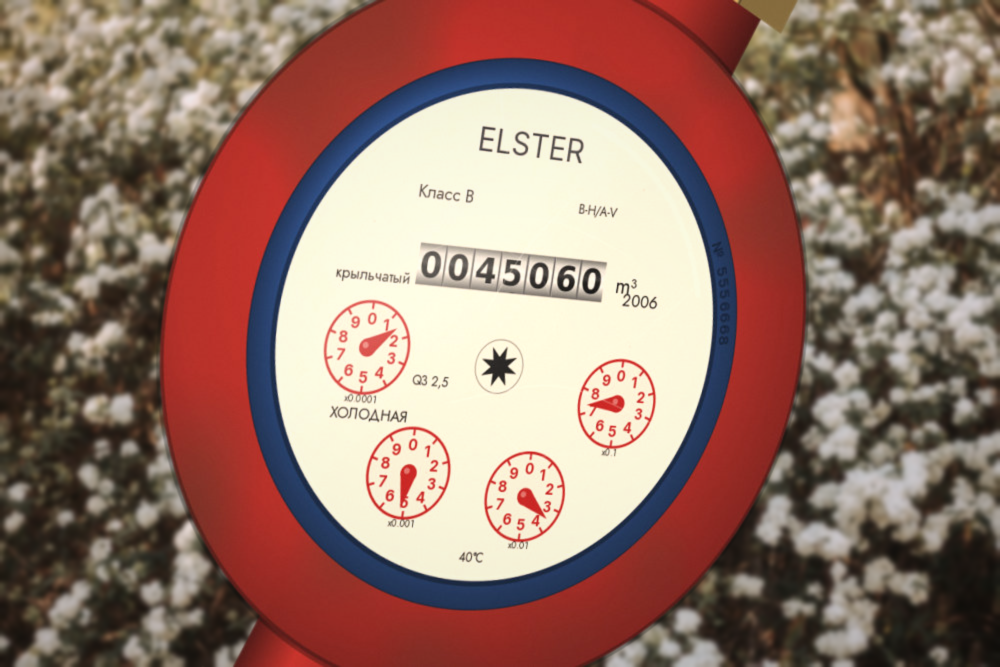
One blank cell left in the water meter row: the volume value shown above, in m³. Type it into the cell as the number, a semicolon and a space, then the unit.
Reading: 45060.7351; m³
